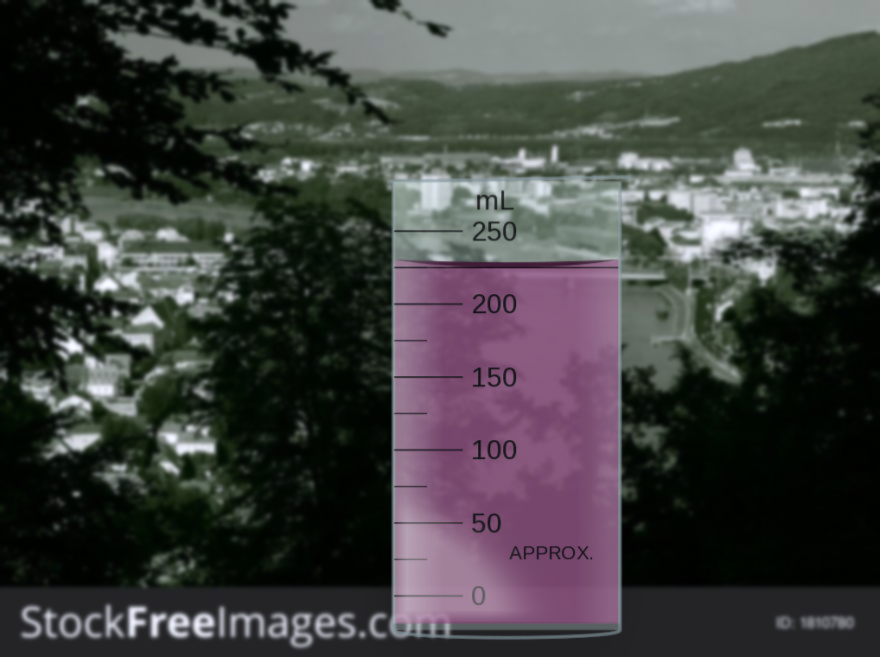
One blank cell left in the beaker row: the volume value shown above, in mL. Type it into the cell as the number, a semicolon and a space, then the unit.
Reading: 225; mL
